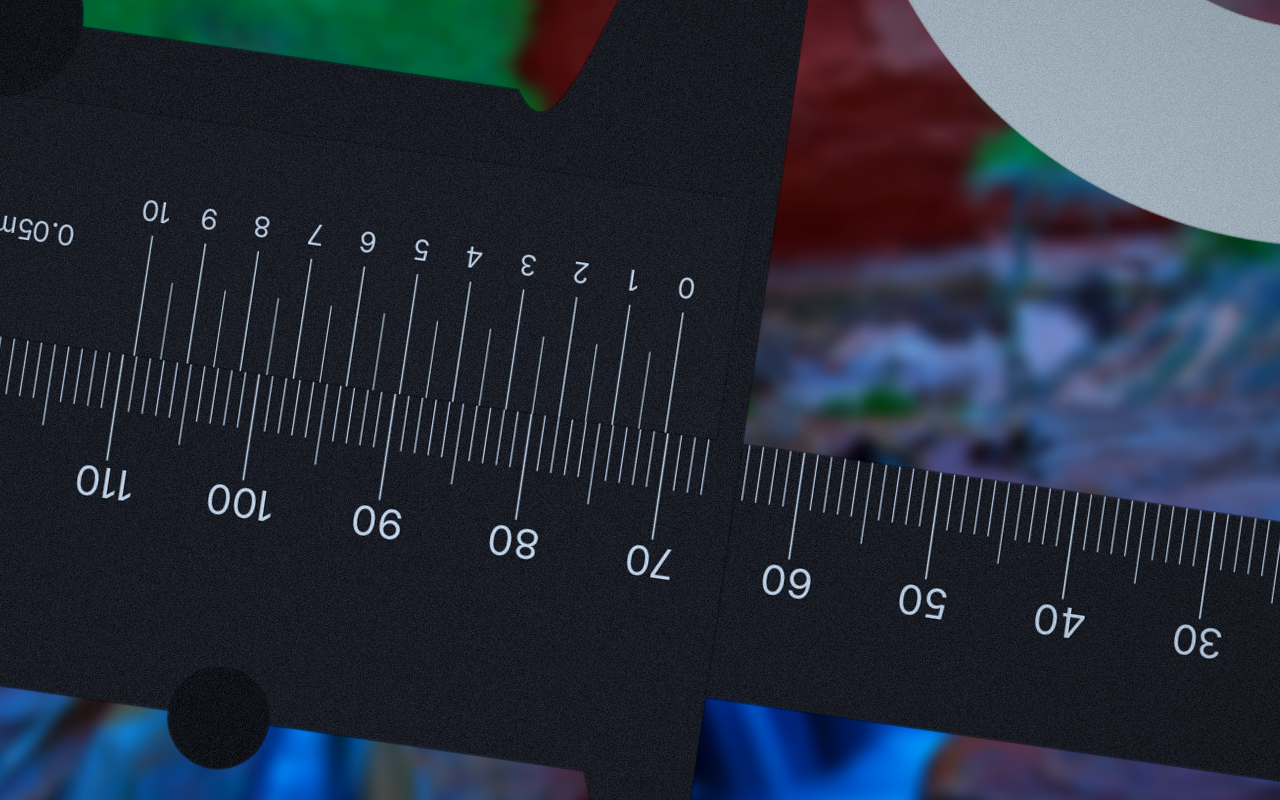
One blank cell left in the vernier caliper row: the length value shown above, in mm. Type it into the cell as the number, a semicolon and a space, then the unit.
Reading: 70.2; mm
